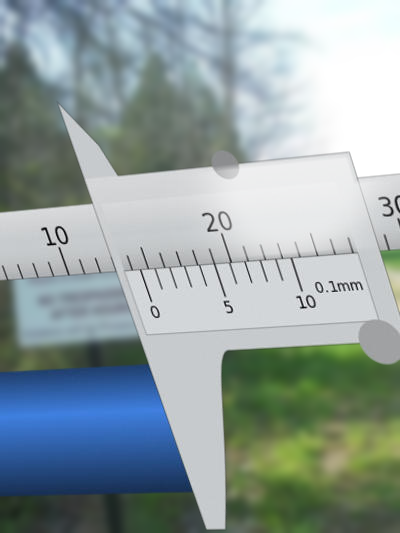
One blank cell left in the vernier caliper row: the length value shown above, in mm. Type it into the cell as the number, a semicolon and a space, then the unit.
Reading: 14.5; mm
